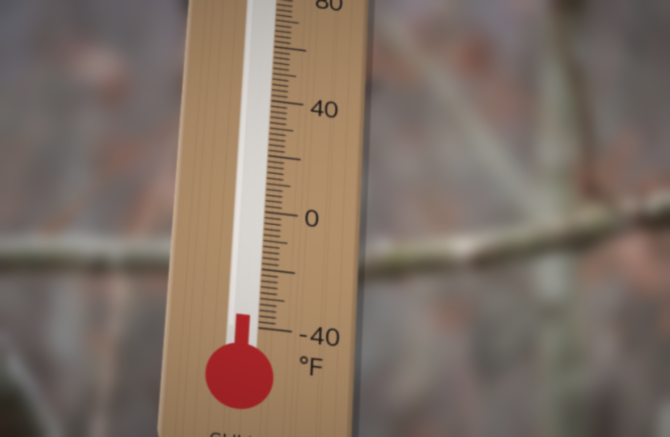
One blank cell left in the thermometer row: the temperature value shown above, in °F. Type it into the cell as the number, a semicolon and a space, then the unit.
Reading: -36; °F
